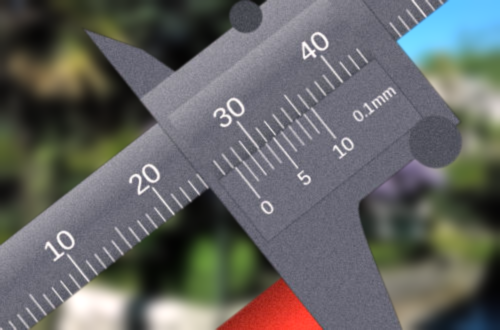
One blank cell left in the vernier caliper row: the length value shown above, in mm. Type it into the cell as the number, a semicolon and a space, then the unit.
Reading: 27.2; mm
